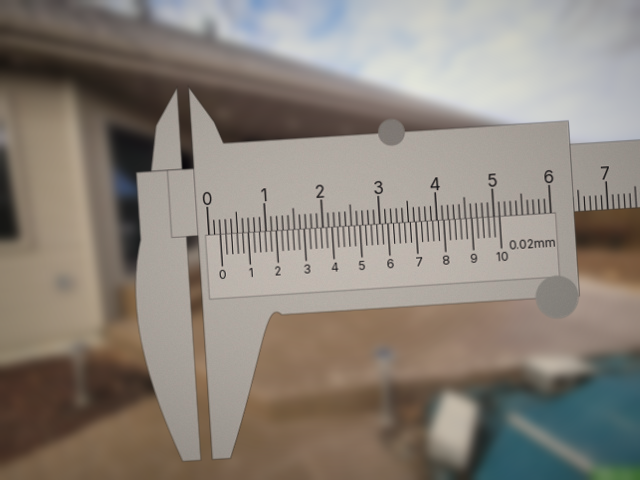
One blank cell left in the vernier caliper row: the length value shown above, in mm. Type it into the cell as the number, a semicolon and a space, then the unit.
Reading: 2.0; mm
